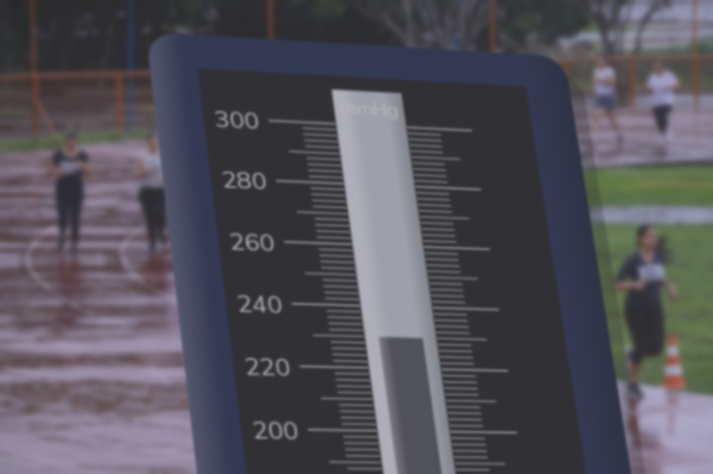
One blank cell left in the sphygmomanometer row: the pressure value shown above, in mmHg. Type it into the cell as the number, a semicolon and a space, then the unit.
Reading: 230; mmHg
